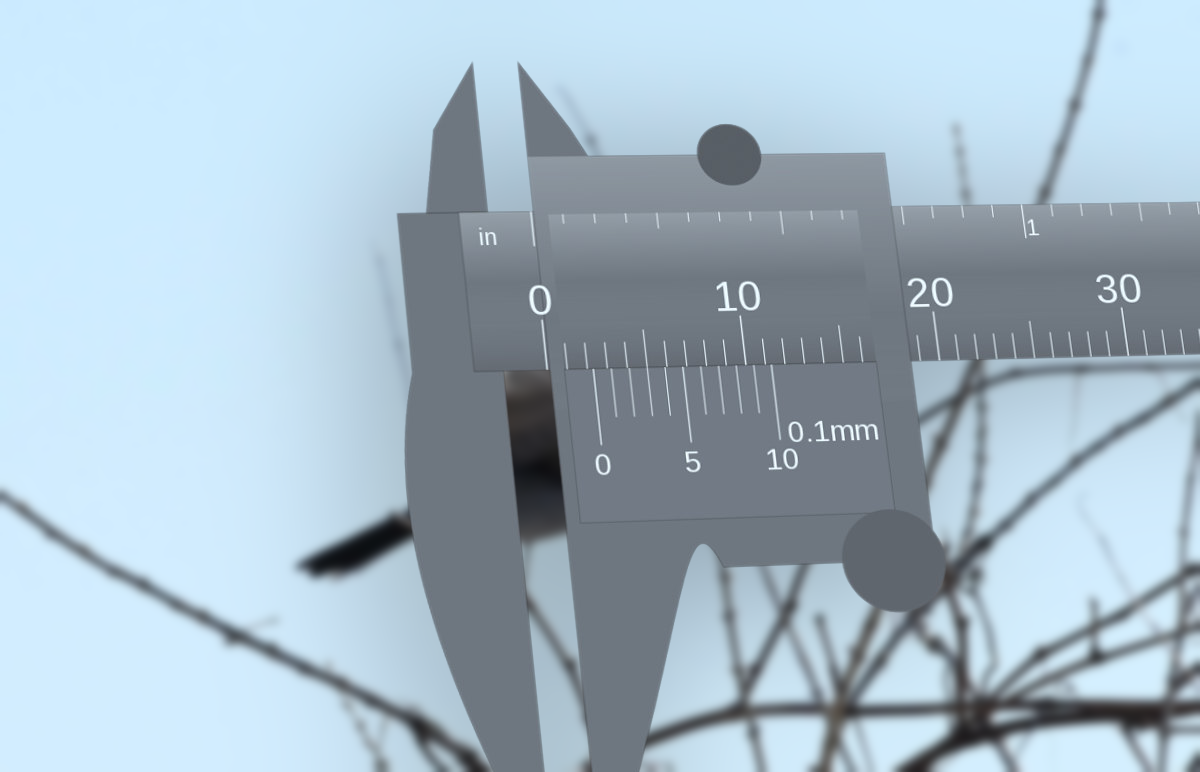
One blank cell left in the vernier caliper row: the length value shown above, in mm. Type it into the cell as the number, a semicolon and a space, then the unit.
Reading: 2.3; mm
